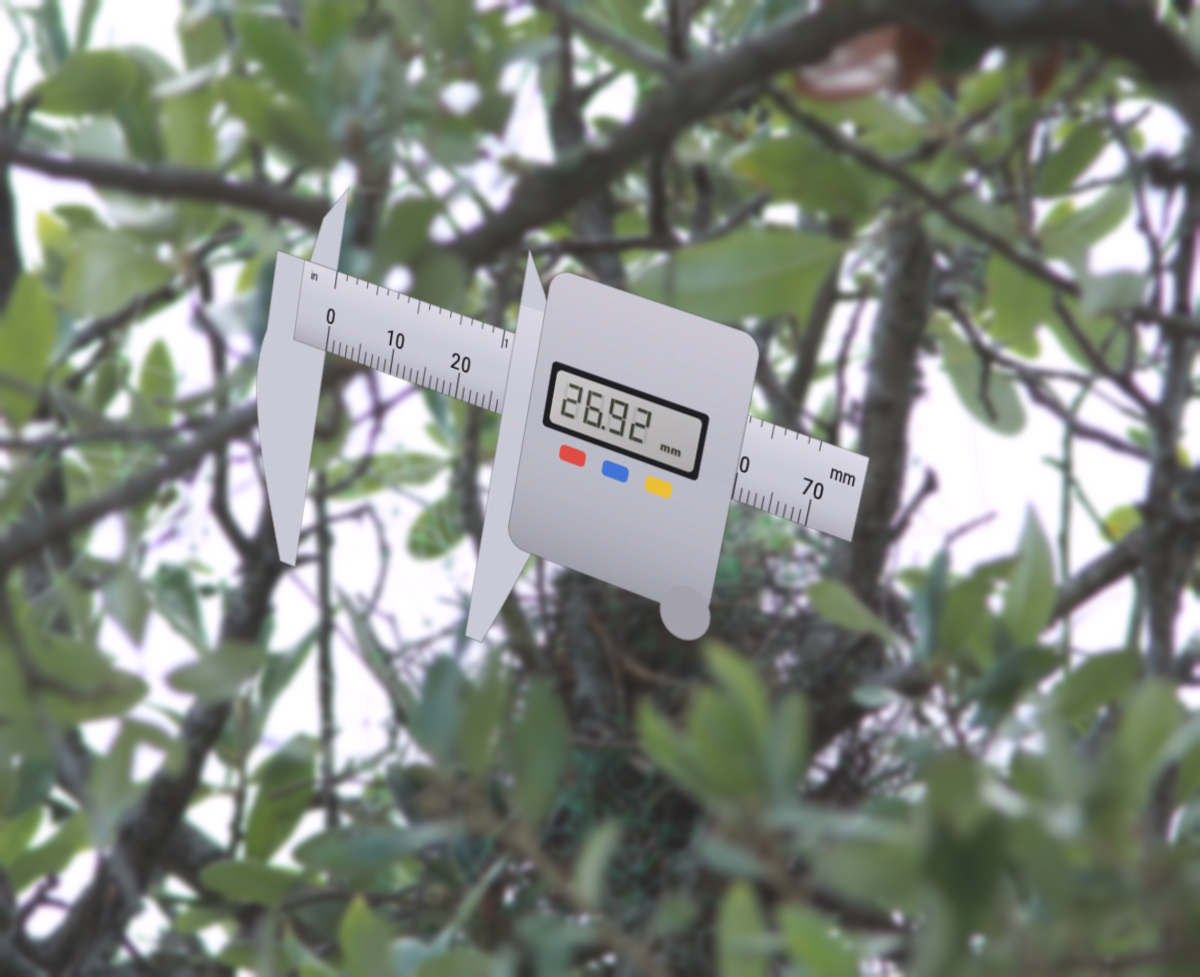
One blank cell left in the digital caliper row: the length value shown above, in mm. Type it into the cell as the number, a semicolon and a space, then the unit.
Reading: 26.92; mm
